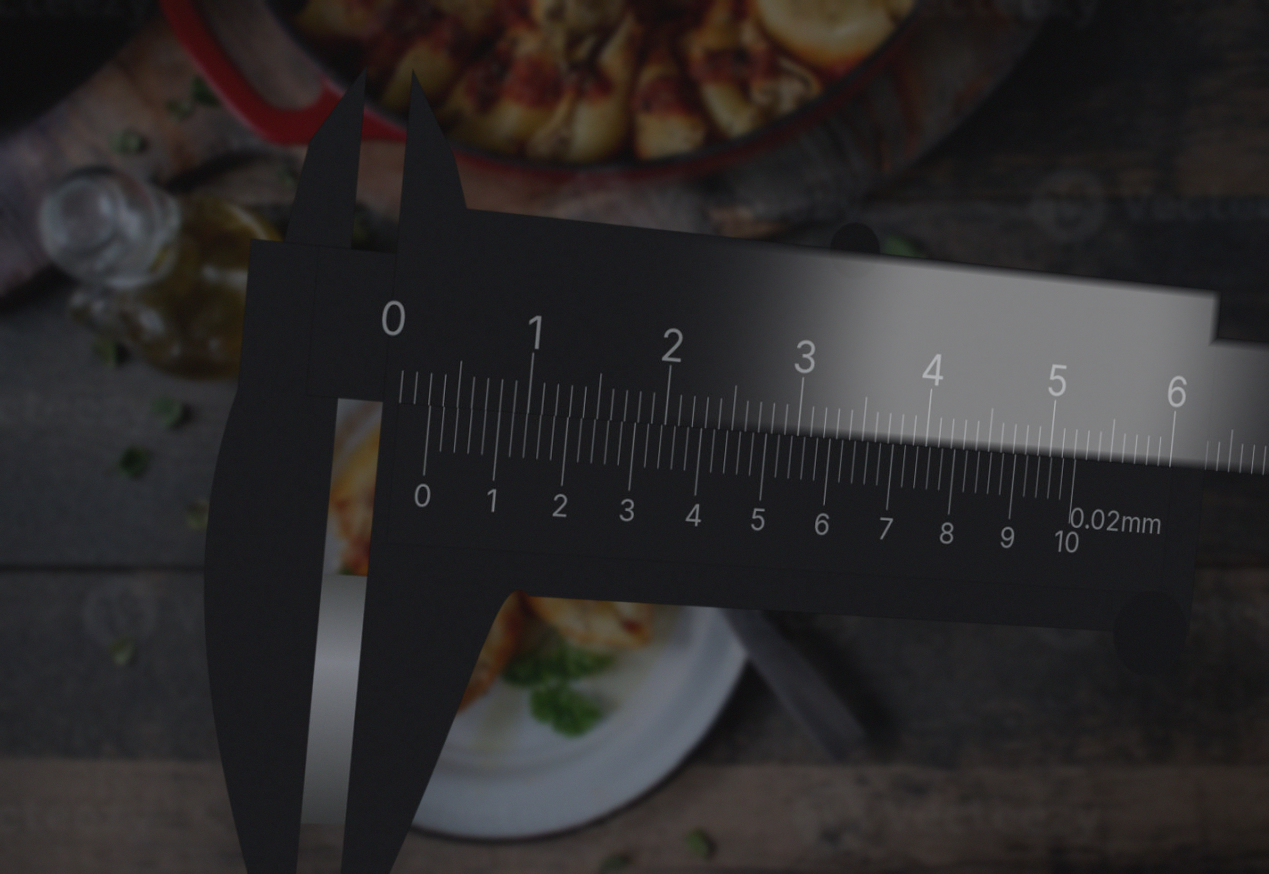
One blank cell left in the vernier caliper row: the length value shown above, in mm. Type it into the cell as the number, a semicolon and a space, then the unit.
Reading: 3.1; mm
